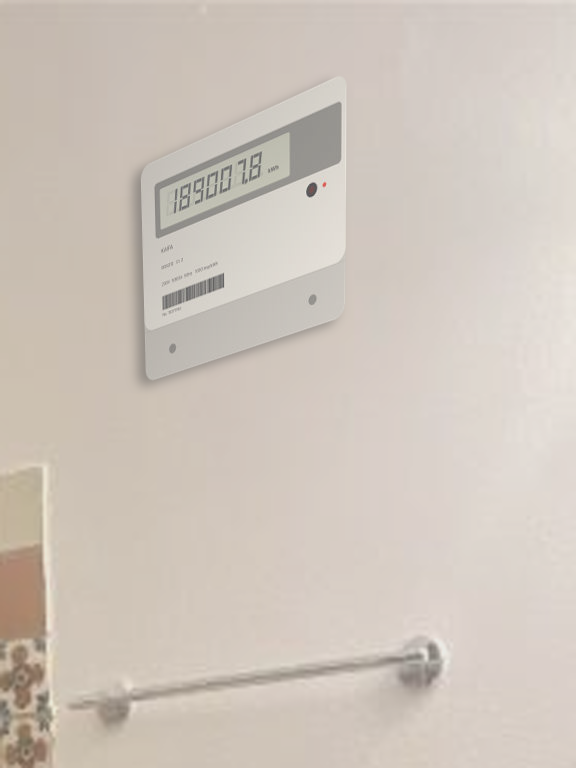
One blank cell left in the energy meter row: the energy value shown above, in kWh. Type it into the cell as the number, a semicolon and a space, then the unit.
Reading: 189007.8; kWh
